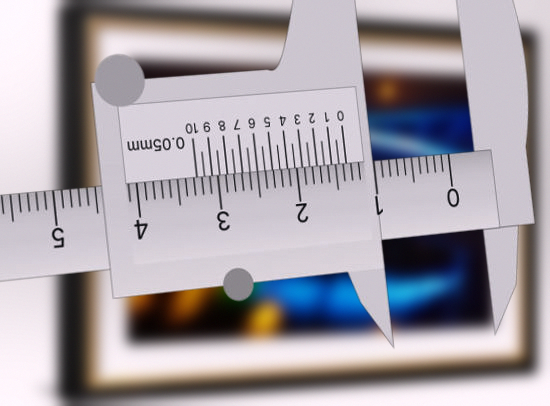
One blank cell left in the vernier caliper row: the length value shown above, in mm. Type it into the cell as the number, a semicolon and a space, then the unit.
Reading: 13.6; mm
